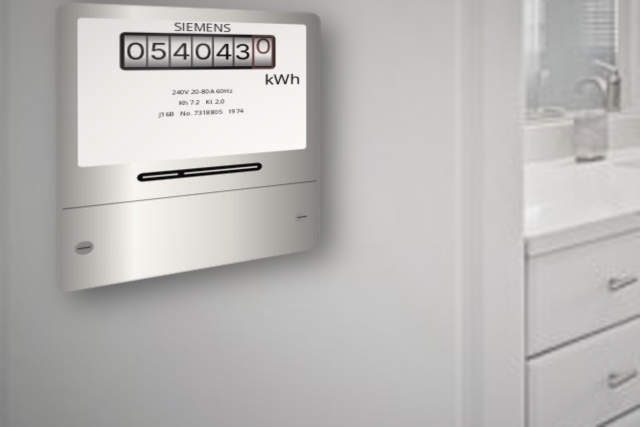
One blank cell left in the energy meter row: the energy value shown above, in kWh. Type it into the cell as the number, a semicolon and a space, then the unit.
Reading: 54043.0; kWh
